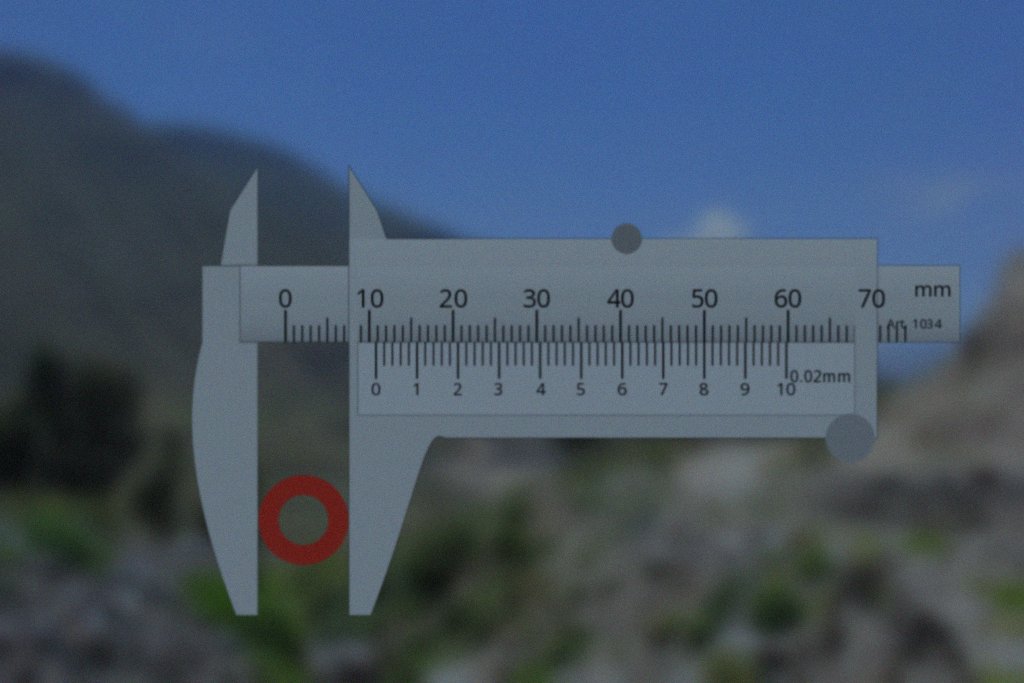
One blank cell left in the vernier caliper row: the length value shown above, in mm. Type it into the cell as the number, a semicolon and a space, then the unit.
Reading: 10.8; mm
